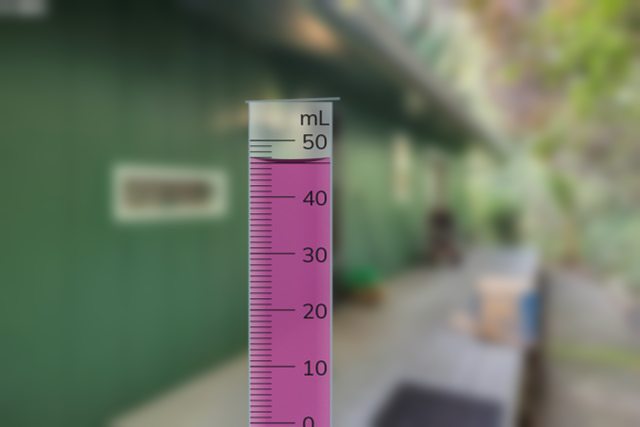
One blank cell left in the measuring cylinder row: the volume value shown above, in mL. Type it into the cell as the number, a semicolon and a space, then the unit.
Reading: 46; mL
